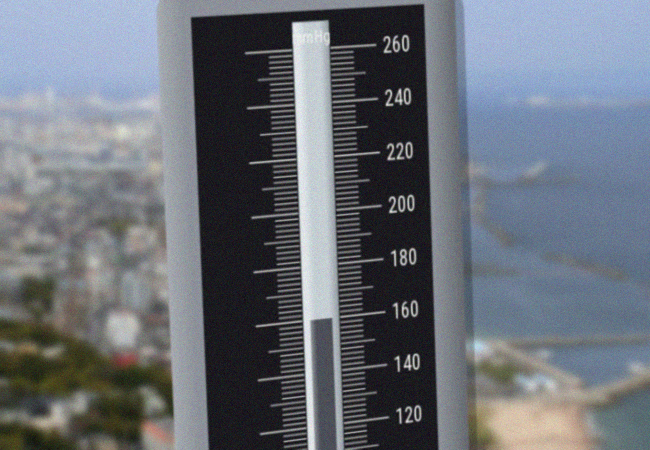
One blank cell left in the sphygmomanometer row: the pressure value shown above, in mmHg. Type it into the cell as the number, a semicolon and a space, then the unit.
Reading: 160; mmHg
